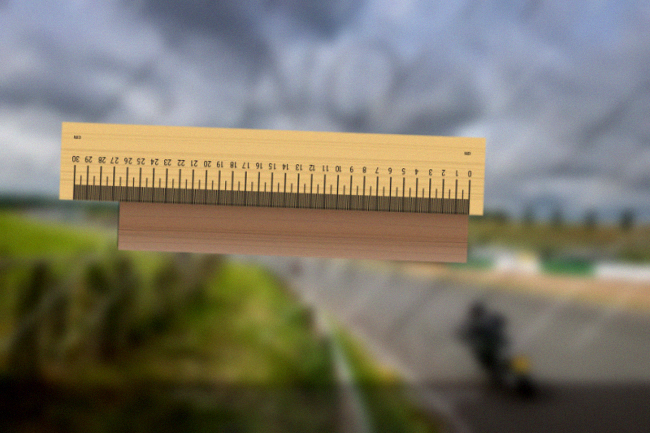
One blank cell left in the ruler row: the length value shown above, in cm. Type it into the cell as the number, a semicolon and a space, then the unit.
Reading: 26.5; cm
